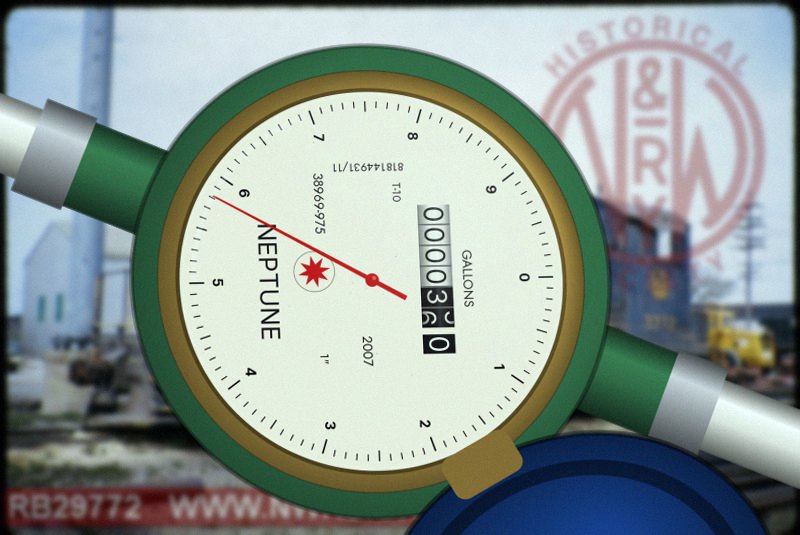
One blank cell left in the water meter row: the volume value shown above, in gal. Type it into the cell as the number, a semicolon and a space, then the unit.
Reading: 355.8; gal
